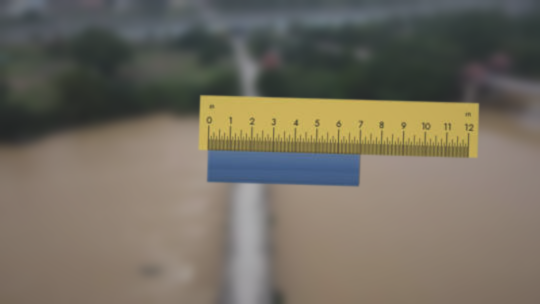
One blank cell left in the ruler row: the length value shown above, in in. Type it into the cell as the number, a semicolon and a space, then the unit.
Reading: 7; in
